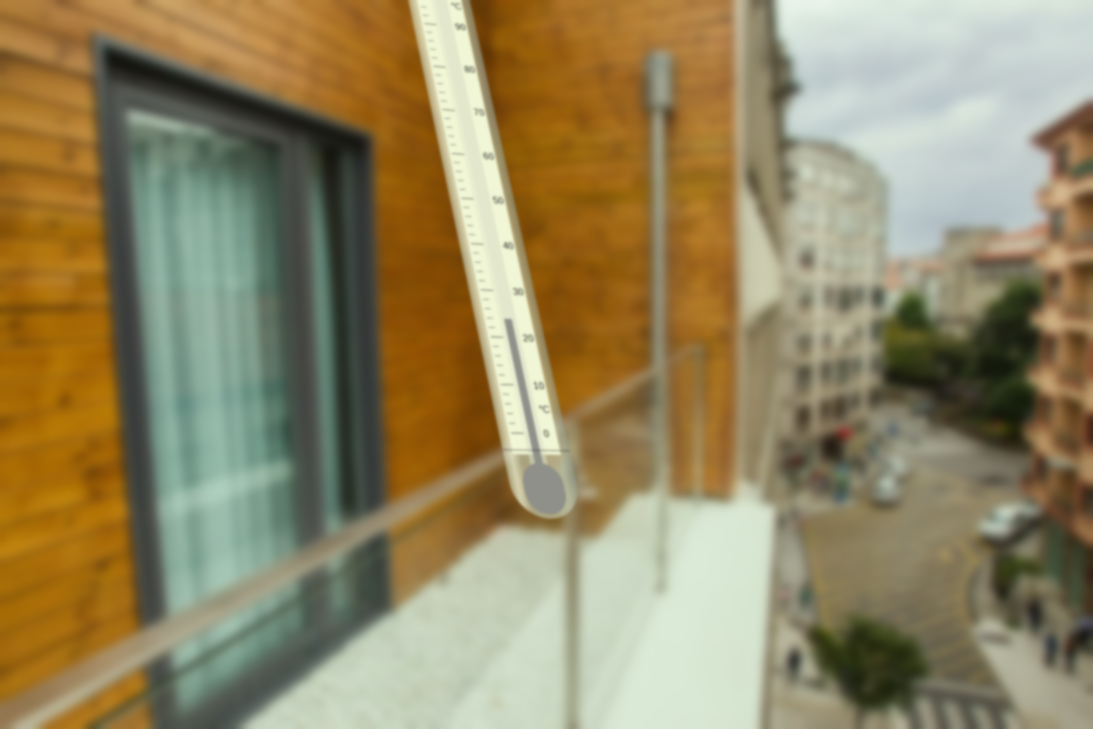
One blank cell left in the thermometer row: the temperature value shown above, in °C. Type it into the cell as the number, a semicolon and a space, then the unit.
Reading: 24; °C
